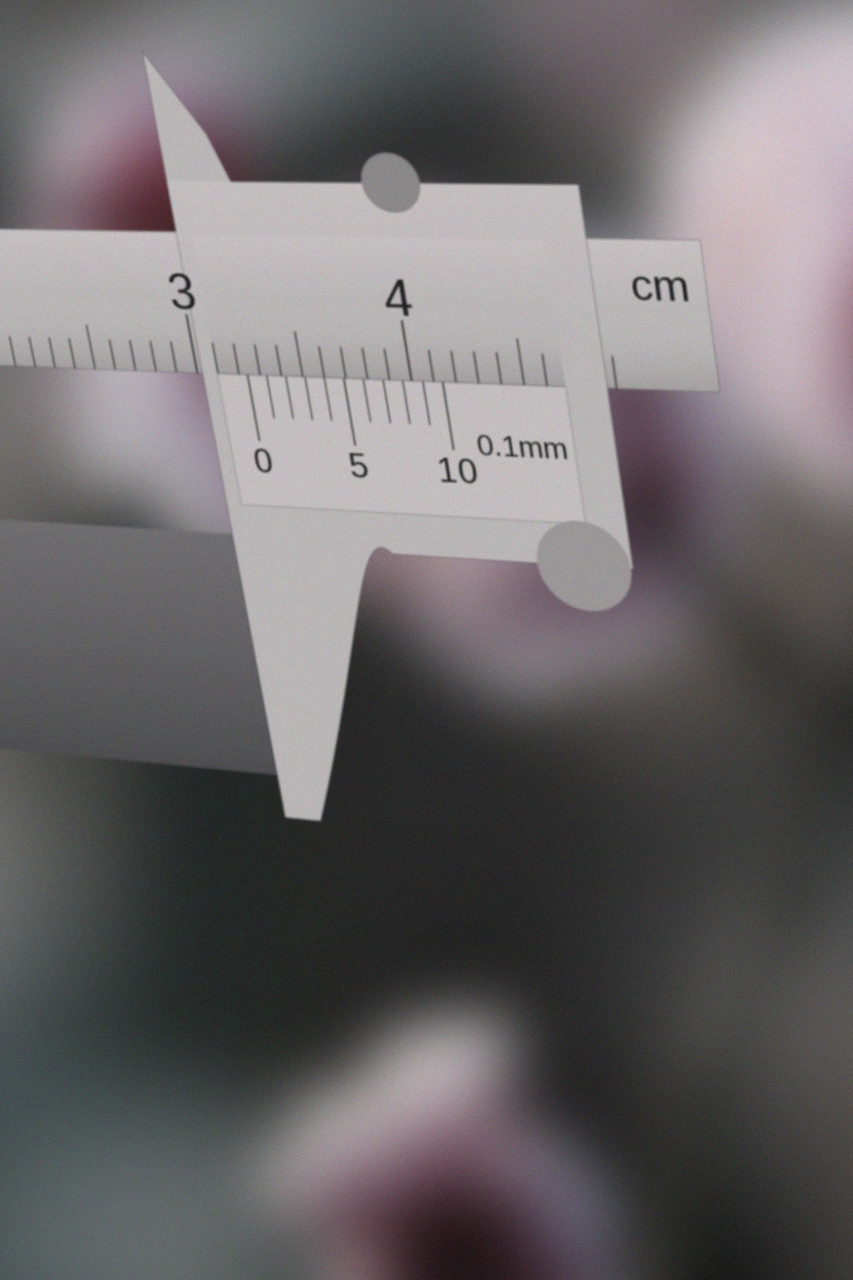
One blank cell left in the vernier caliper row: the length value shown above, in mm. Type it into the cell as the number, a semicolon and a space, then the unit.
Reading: 32.4; mm
